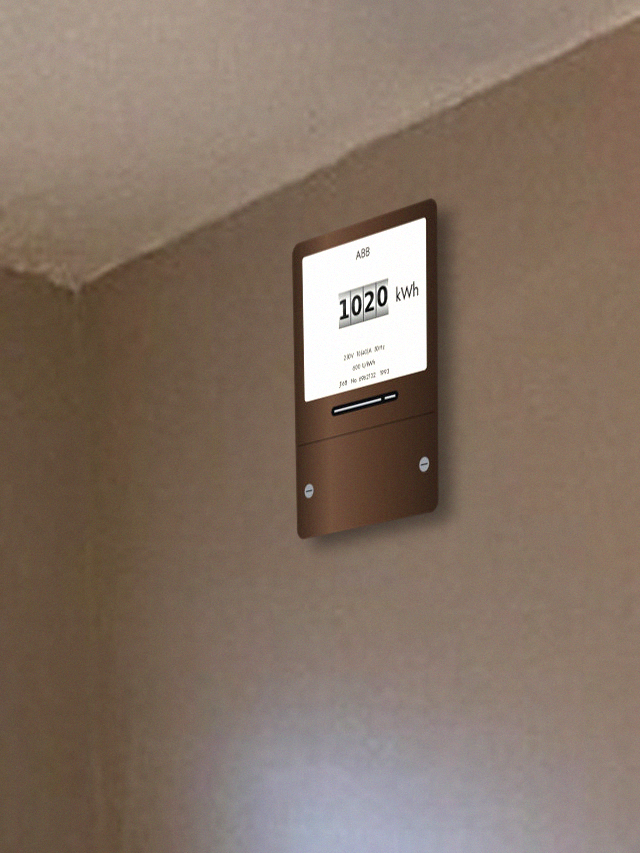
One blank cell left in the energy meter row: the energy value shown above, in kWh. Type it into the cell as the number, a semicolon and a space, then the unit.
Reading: 1020; kWh
